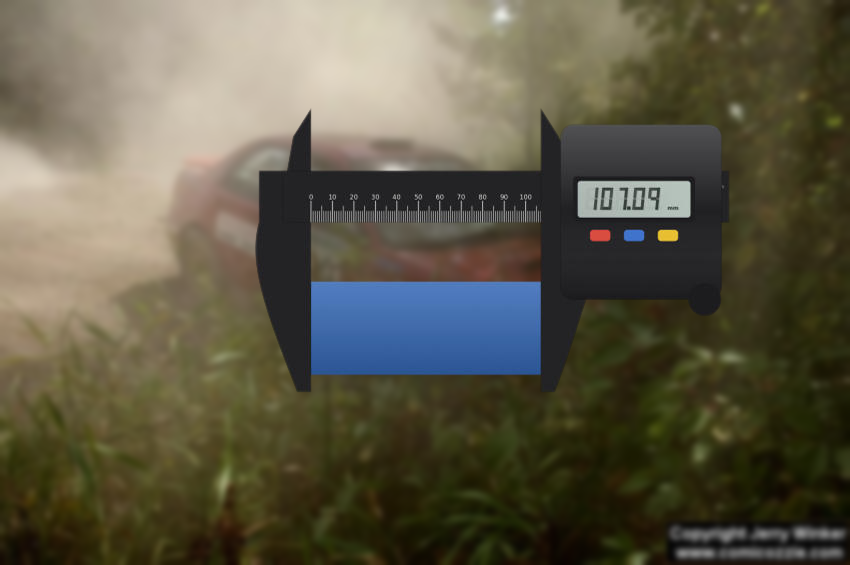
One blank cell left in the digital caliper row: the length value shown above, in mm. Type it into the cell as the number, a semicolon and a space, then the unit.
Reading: 107.09; mm
